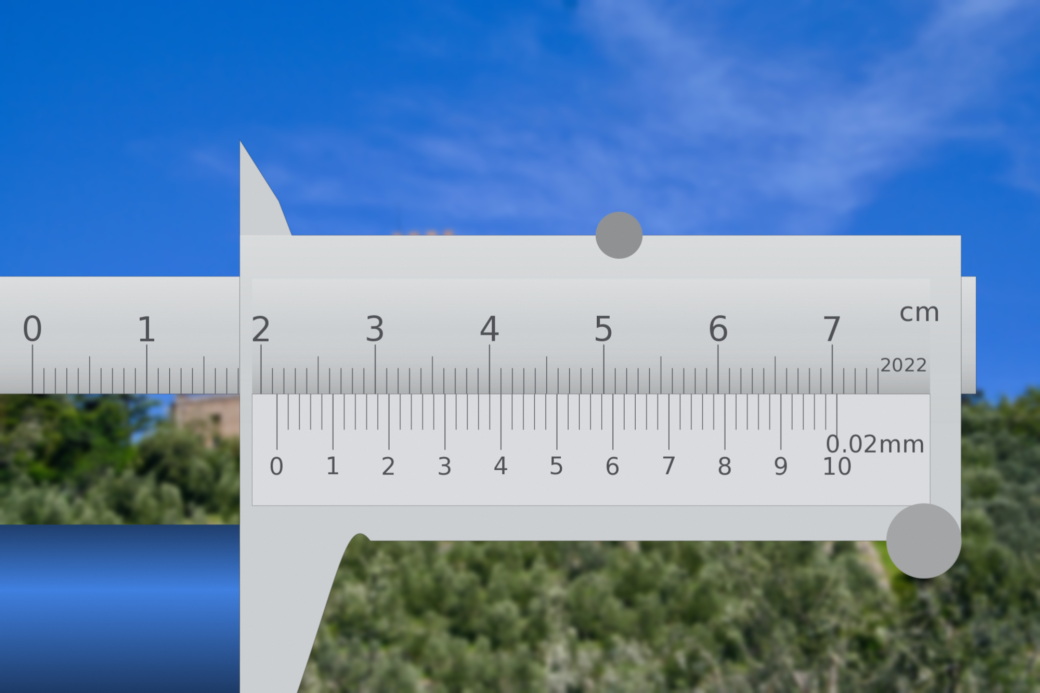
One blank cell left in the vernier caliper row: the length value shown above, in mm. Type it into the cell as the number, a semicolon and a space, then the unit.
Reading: 21.4; mm
